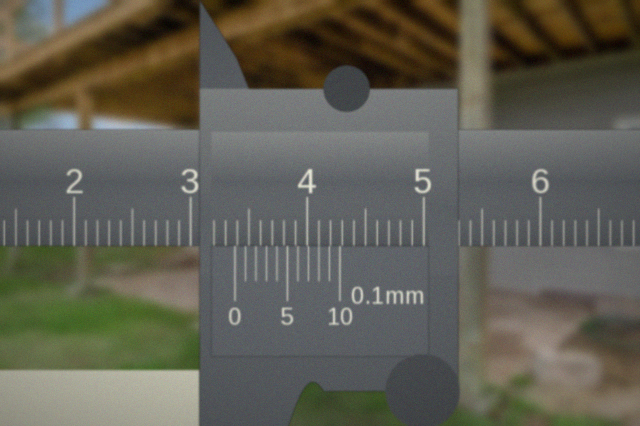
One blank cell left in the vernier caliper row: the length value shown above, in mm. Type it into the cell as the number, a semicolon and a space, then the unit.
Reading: 33.8; mm
